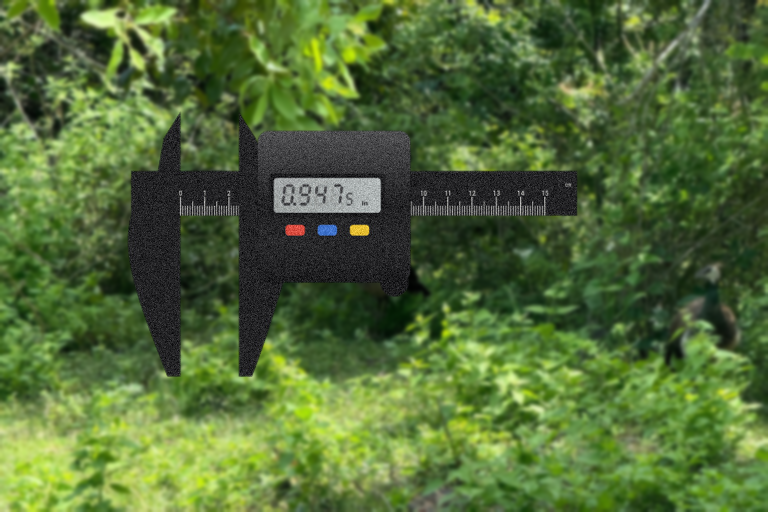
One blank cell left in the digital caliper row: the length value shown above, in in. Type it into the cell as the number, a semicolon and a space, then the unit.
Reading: 0.9475; in
